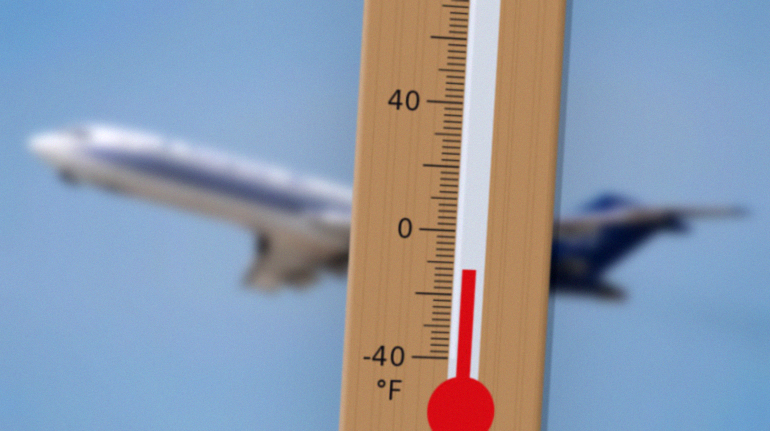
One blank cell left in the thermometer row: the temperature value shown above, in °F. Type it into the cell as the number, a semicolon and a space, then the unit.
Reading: -12; °F
